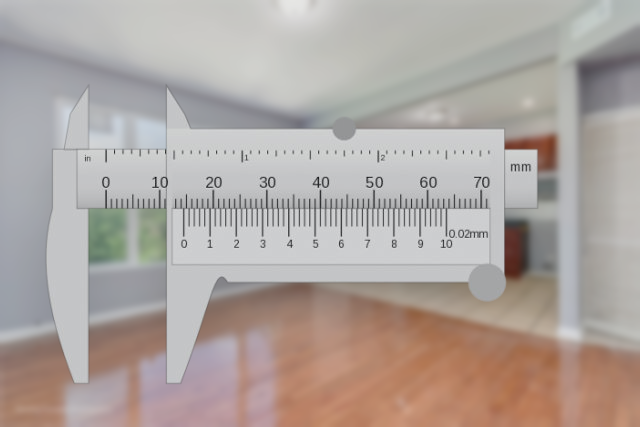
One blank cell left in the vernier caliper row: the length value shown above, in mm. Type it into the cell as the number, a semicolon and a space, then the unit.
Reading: 14.5; mm
